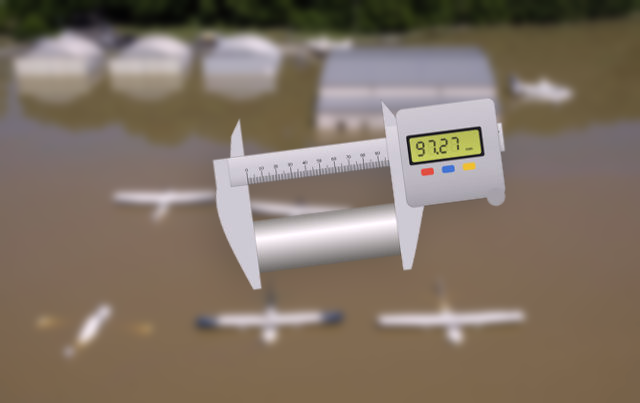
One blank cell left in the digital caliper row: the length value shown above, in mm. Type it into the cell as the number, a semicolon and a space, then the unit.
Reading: 97.27; mm
